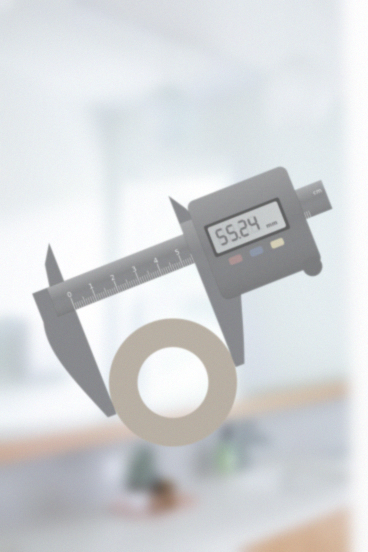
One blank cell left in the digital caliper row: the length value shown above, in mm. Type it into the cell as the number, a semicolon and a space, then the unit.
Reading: 55.24; mm
